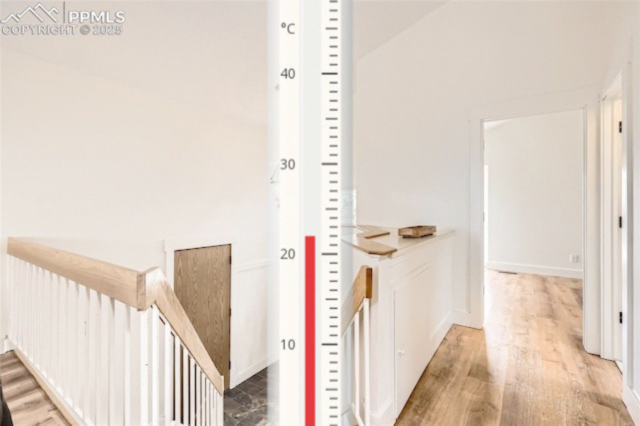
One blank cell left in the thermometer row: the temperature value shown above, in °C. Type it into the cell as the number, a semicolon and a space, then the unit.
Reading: 22; °C
